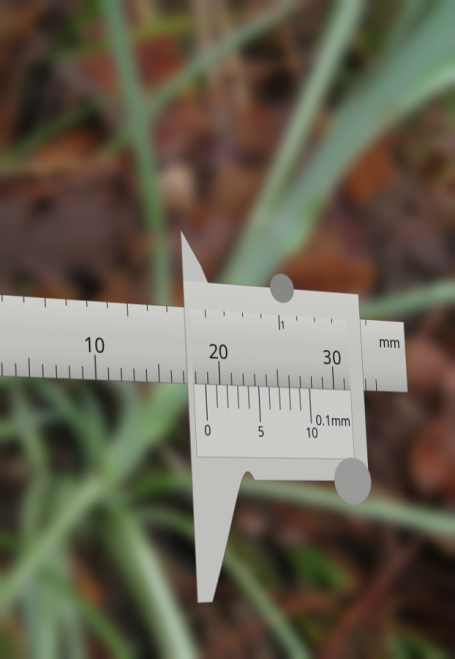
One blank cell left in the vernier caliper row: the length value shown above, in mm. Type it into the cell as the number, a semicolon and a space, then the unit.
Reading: 18.8; mm
